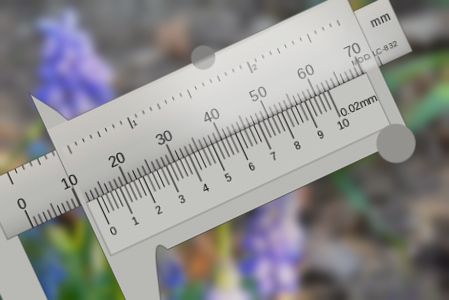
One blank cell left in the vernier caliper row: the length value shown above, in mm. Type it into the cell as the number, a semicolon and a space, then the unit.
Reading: 13.5; mm
